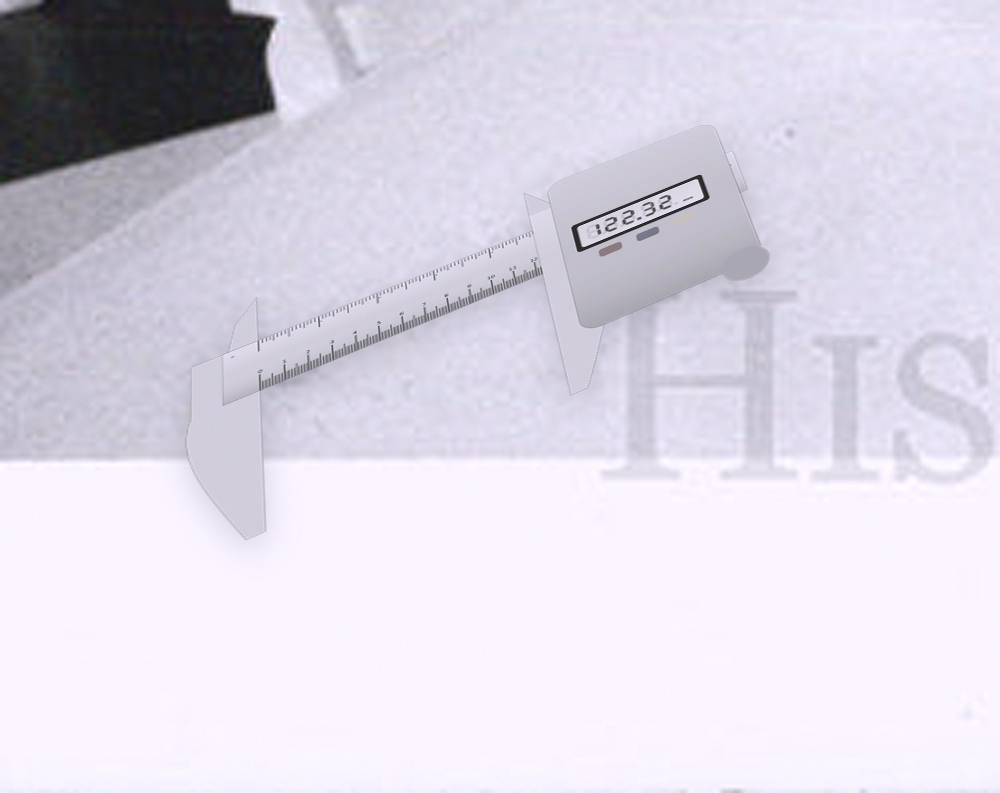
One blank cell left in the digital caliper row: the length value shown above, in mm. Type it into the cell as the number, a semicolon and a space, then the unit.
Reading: 122.32; mm
